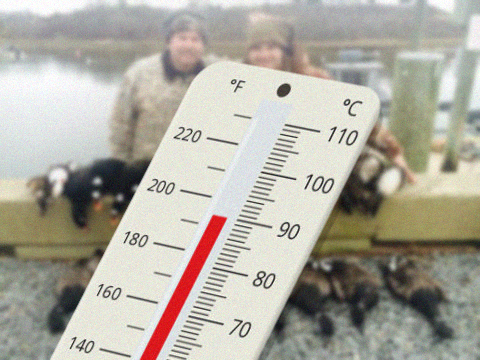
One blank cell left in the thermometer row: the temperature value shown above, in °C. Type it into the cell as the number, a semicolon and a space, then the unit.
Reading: 90; °C
